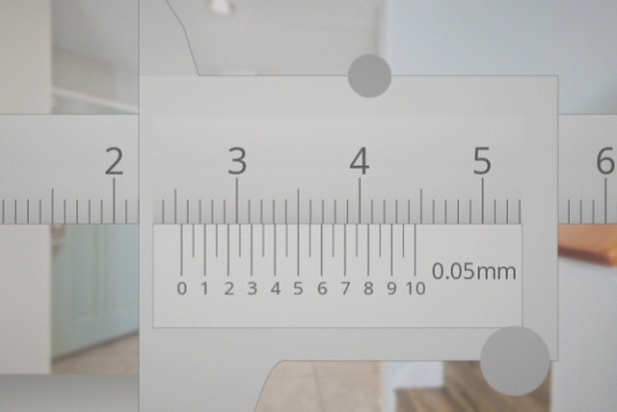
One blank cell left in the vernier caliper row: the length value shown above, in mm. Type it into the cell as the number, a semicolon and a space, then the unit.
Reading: 25.5; mm
